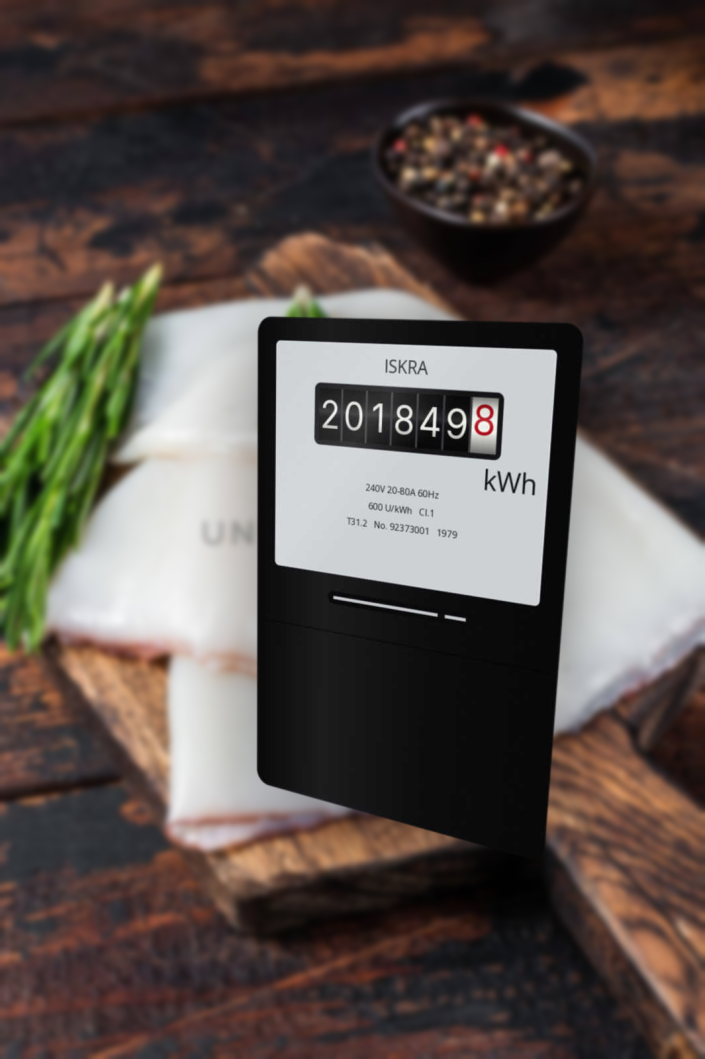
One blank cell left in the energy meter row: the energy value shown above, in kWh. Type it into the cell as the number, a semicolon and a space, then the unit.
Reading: 201849.8; kWh
